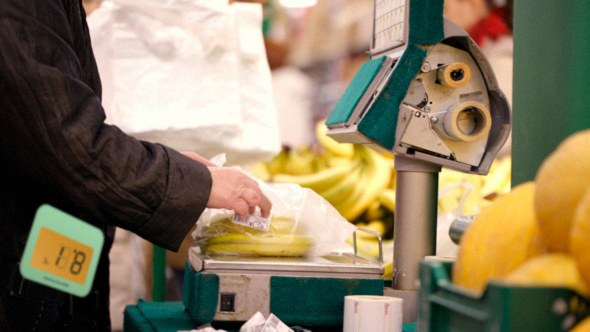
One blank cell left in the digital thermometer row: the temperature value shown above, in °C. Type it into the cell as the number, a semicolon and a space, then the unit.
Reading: 8.1; °C
